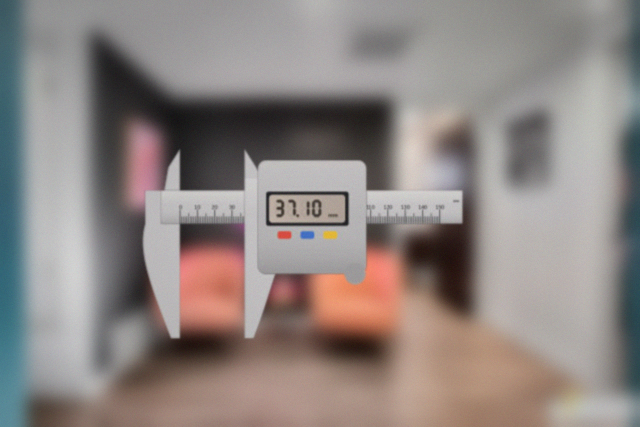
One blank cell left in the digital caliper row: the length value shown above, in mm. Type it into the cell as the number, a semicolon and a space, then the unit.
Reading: 37.10; mm
